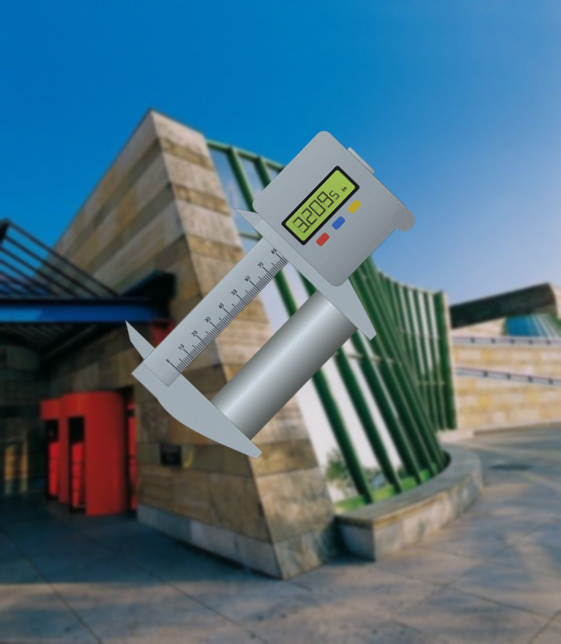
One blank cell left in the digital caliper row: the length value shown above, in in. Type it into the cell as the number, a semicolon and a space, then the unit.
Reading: 3.2095; in
